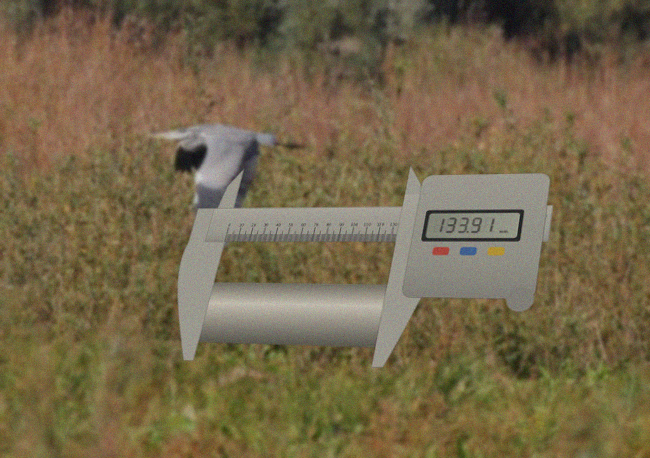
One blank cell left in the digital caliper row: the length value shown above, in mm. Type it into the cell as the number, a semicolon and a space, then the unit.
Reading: 133.91; mm
